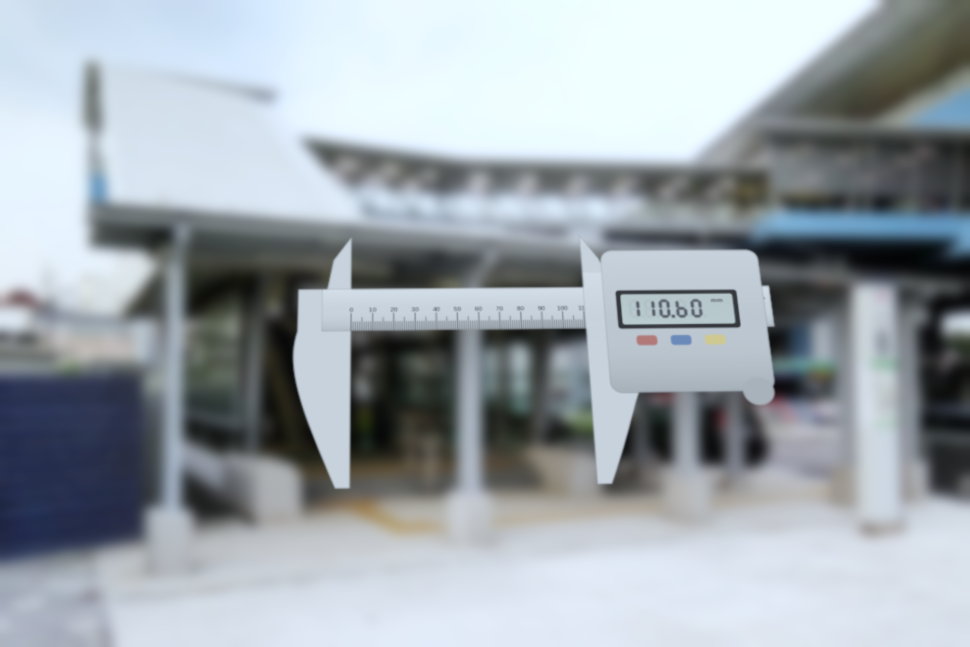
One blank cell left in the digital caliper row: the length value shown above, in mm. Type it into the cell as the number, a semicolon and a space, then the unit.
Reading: 110.60; mm
